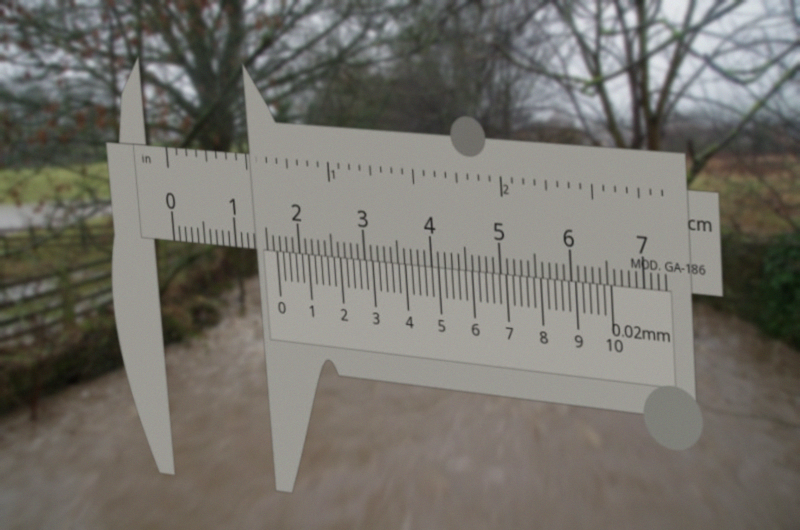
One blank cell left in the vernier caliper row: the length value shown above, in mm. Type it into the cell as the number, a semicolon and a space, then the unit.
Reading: 16.5; mm
